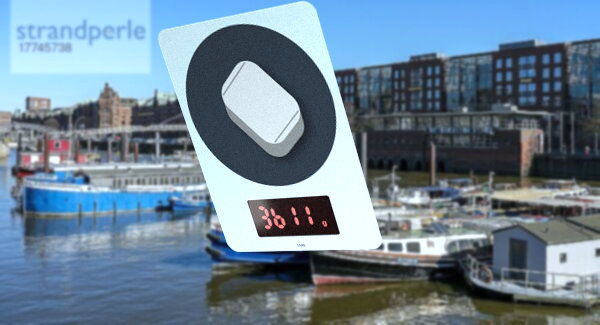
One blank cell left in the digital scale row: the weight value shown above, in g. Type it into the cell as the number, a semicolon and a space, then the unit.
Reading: 3611; g
